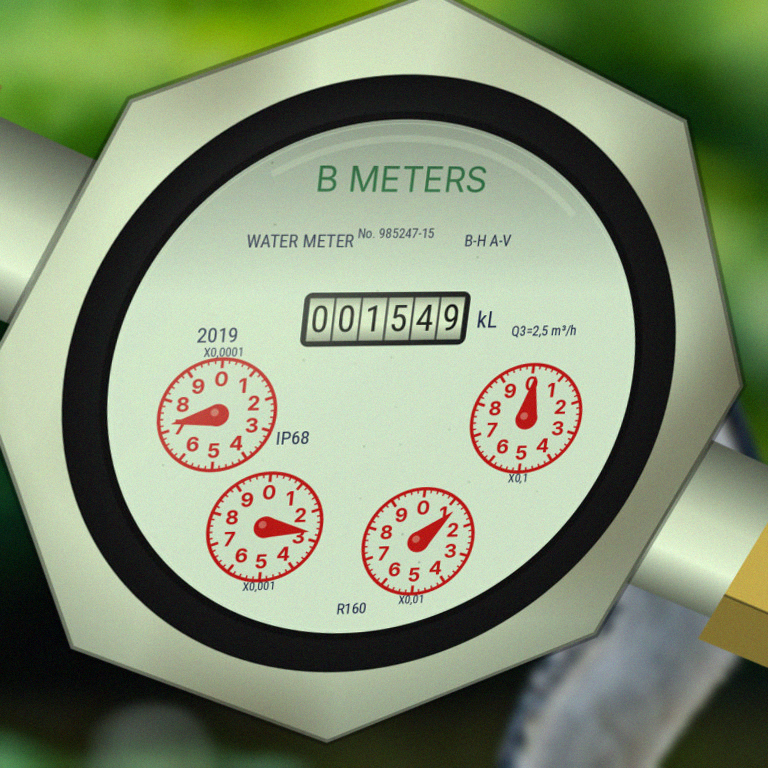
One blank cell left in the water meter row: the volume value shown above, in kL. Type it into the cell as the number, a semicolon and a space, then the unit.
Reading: 1549.0127; kL
